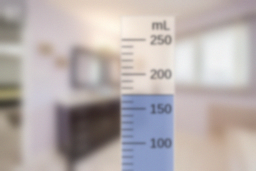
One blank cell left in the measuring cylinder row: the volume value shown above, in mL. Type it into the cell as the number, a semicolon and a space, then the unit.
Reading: 170; mL
